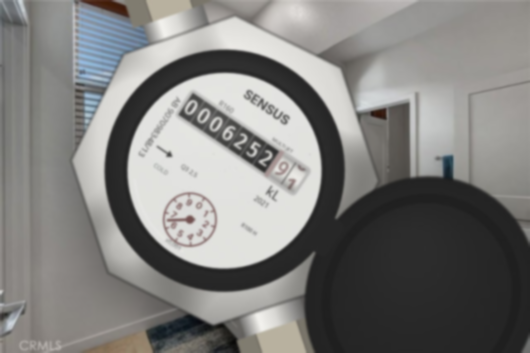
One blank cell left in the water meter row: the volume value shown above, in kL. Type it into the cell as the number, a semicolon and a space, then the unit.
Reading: 6252.906; kL
